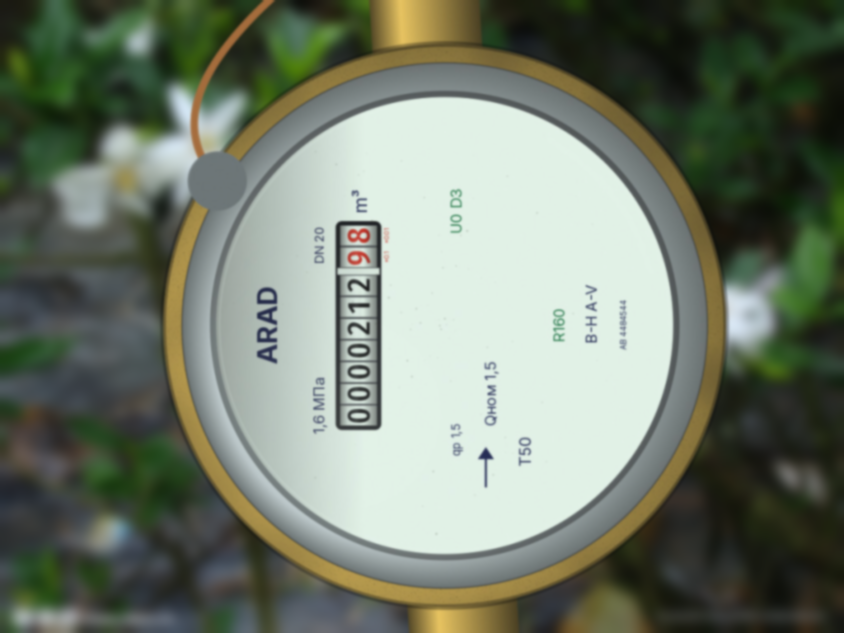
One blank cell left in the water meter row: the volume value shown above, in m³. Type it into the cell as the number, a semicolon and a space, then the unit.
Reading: 212.98; m³
